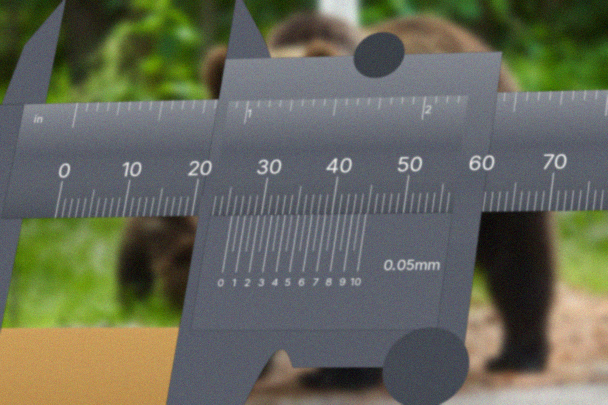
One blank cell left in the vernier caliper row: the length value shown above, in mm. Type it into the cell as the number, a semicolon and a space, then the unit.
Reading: 25.8; mm
